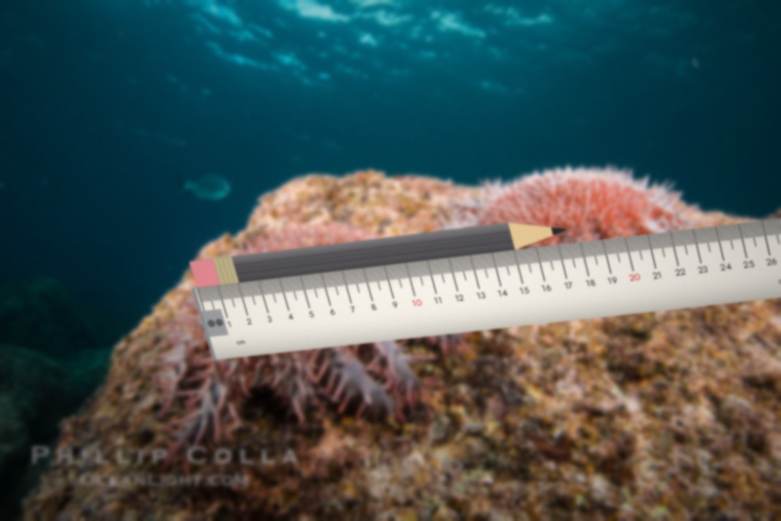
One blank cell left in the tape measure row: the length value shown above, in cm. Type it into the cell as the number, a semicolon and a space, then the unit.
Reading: 17.5; cm
